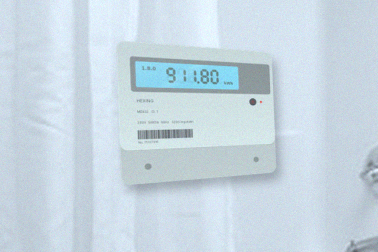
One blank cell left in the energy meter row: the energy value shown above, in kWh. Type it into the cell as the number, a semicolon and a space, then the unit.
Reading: 911.80; kWh
